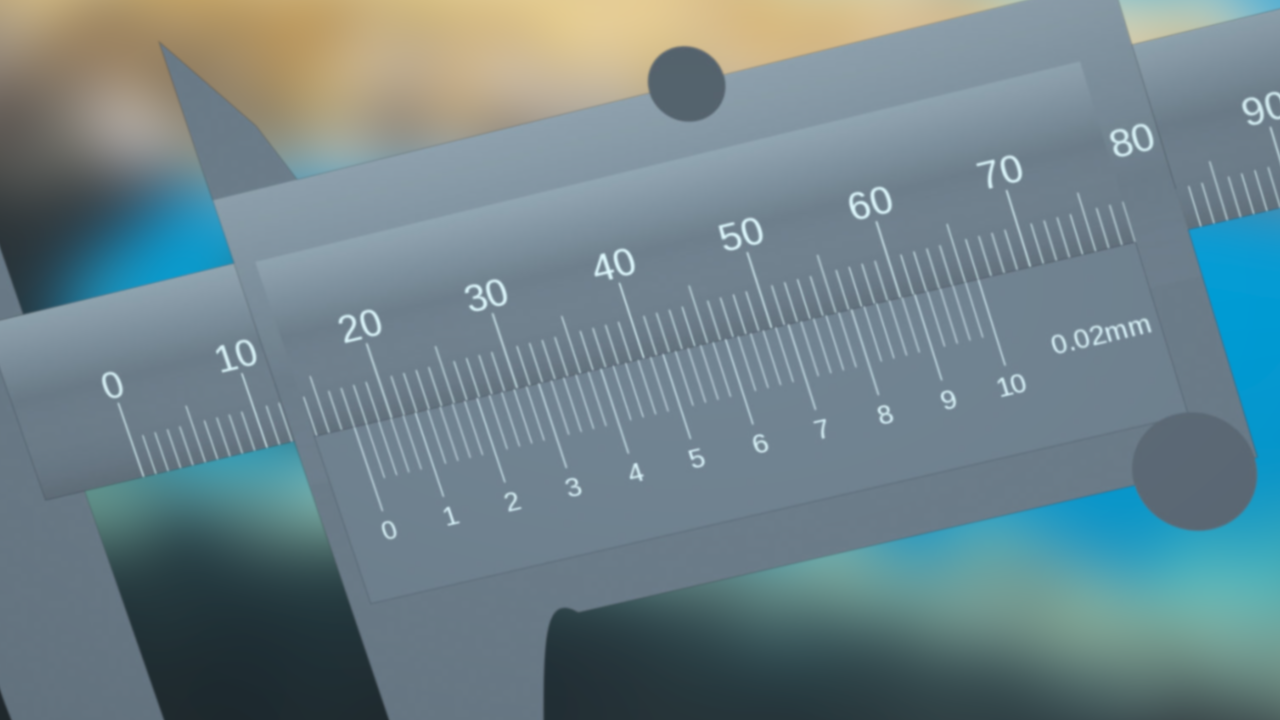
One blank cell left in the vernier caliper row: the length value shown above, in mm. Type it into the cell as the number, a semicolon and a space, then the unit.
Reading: 17.0; mm
